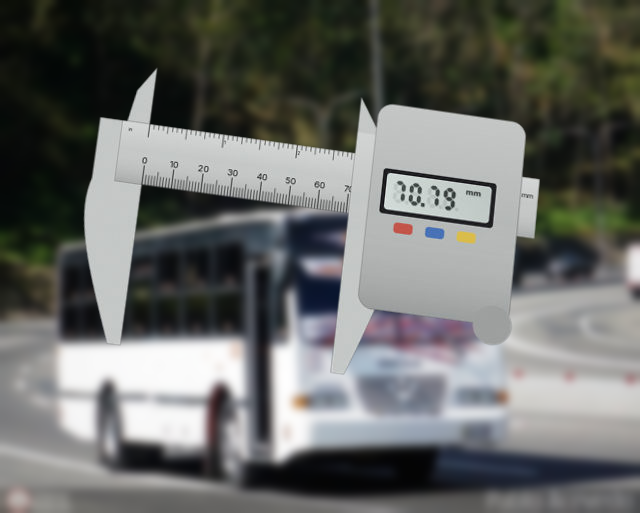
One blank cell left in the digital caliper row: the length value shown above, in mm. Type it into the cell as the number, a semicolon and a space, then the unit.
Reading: 70.79; mm
